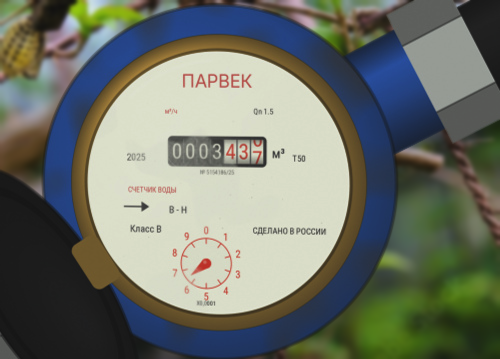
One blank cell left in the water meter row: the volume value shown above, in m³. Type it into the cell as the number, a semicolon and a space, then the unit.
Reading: 3.4366; m³
